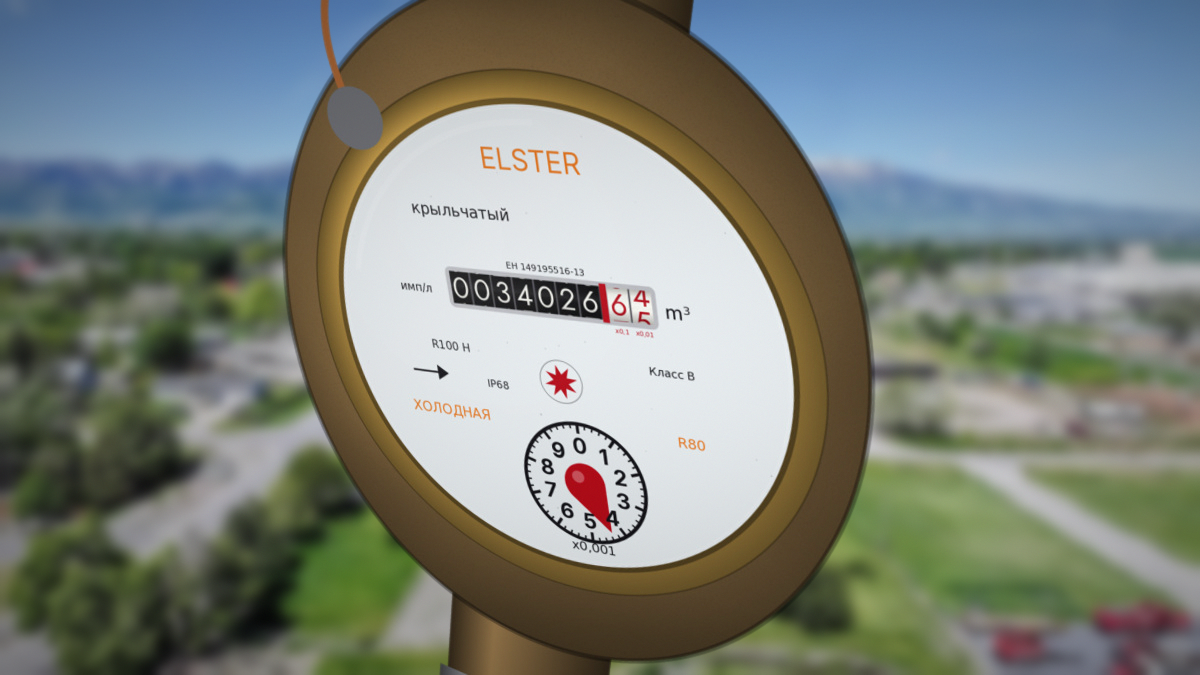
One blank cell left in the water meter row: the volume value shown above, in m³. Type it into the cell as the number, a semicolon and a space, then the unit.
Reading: 34026.644; m³
